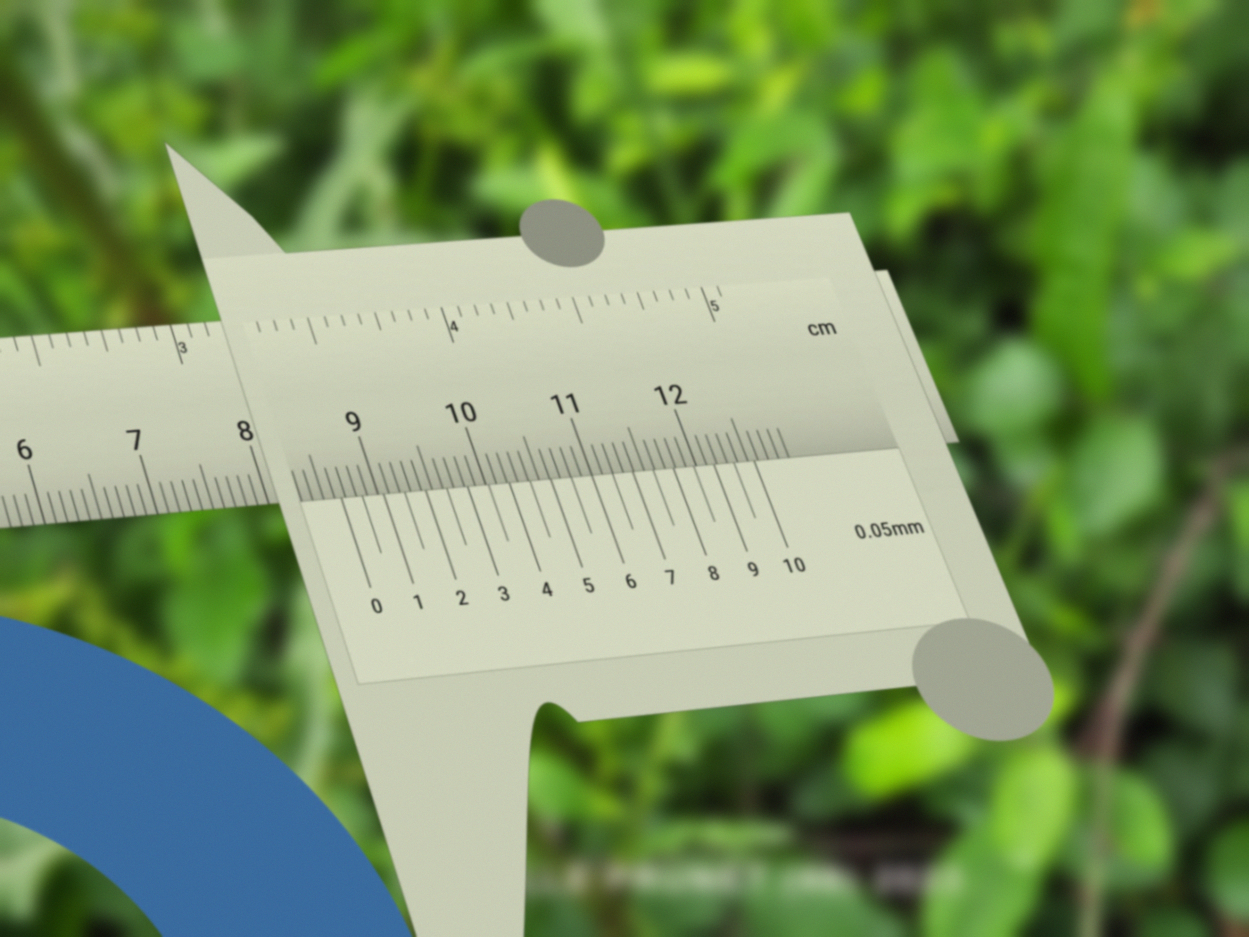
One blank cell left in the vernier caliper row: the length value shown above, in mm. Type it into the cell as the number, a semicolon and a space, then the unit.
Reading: 86.6; mm
